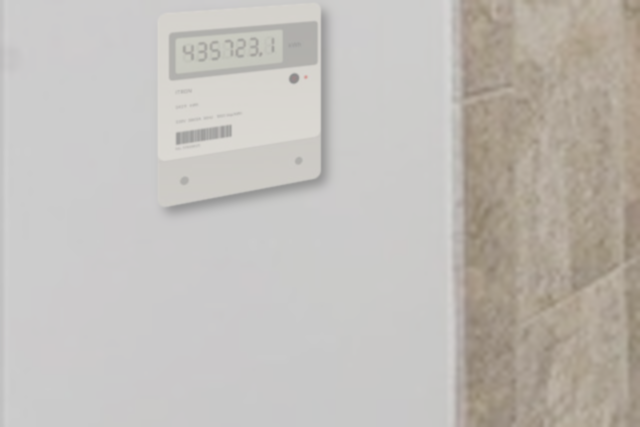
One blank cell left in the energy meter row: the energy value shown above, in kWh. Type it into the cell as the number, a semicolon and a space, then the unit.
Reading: 435723.1; kWh
